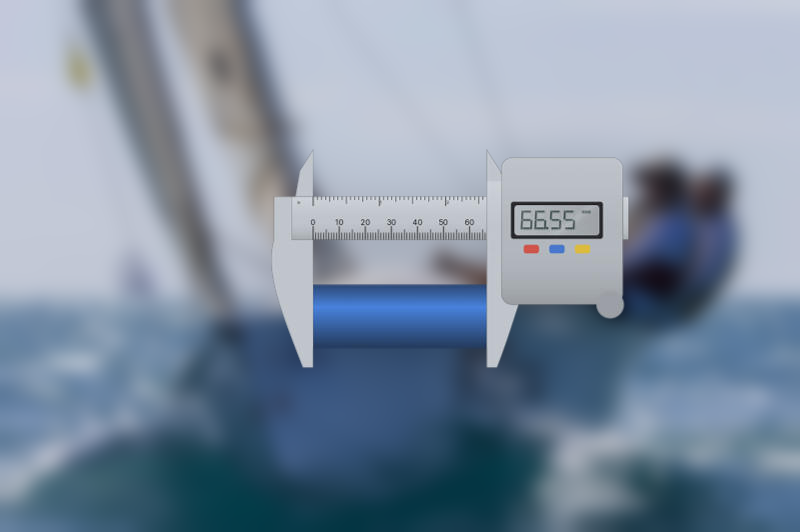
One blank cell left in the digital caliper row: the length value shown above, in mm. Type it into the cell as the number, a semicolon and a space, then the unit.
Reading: 66.55; mm
